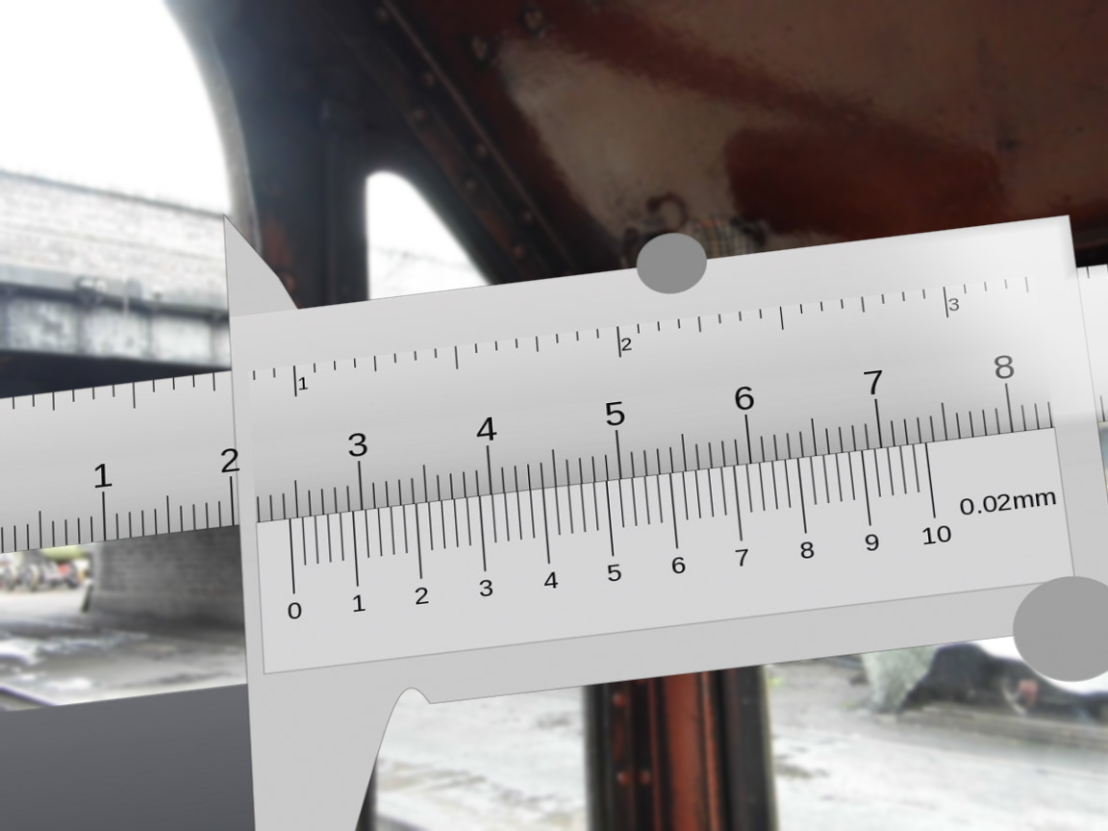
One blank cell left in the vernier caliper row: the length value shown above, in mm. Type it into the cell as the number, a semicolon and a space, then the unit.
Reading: 24.4; mm
